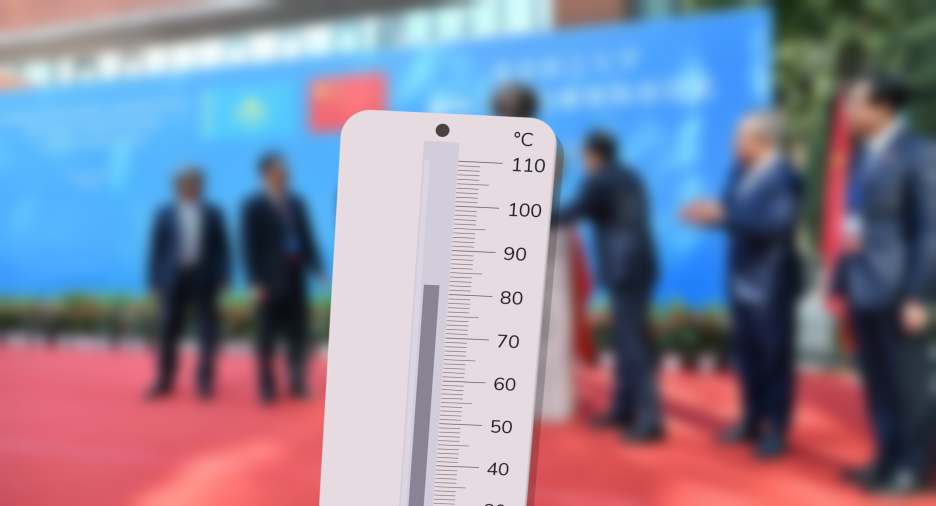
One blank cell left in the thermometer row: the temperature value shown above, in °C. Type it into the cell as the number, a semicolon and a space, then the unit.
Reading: 82; °C
